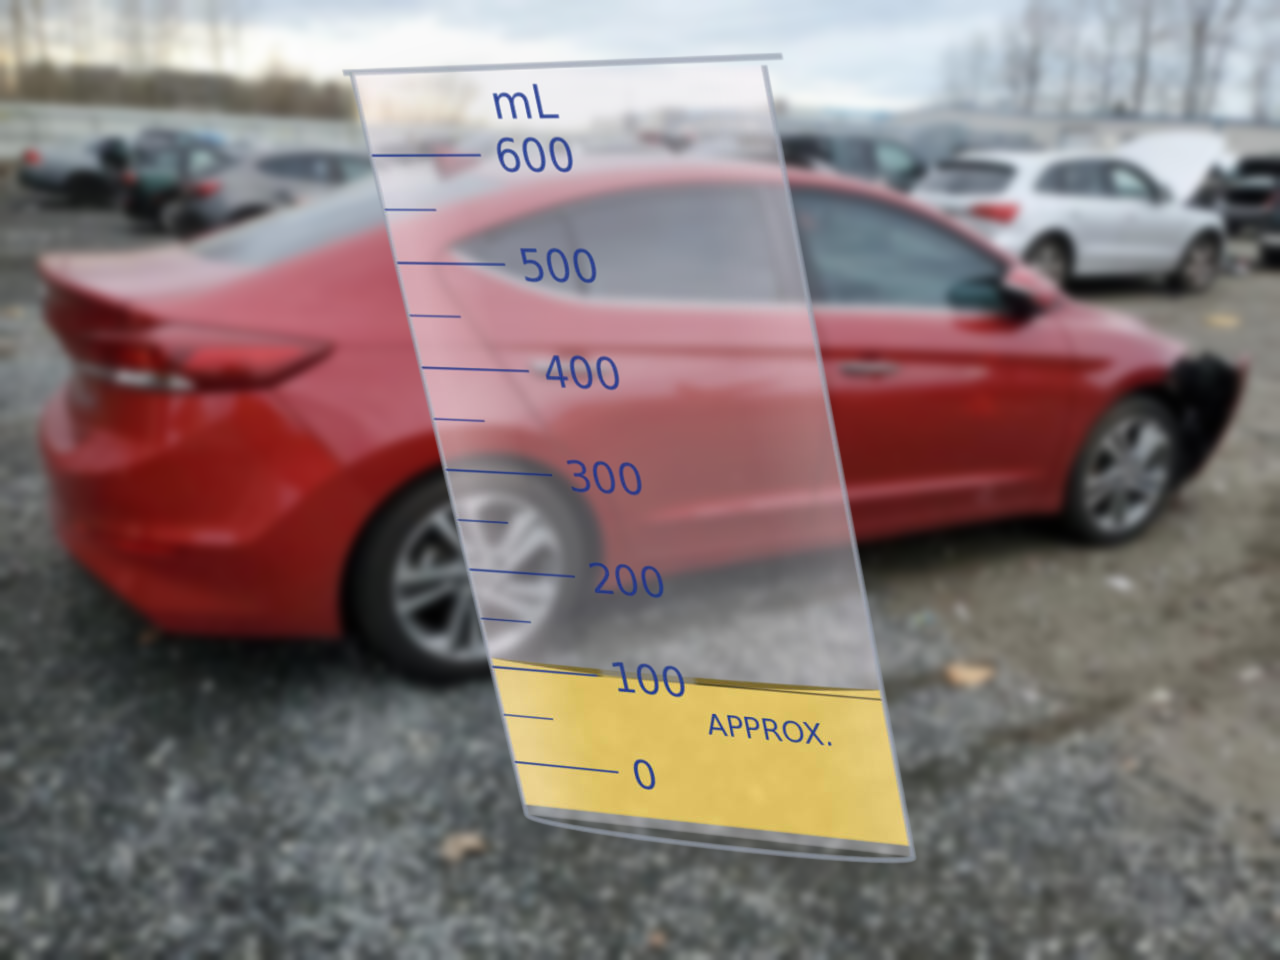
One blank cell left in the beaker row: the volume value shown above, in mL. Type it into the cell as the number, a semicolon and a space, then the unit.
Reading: 100; mL
